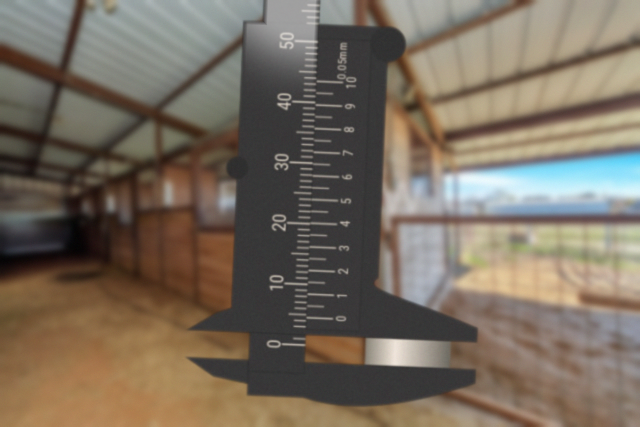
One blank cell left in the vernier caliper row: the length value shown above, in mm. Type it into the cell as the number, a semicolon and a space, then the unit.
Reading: 4.5; mm
